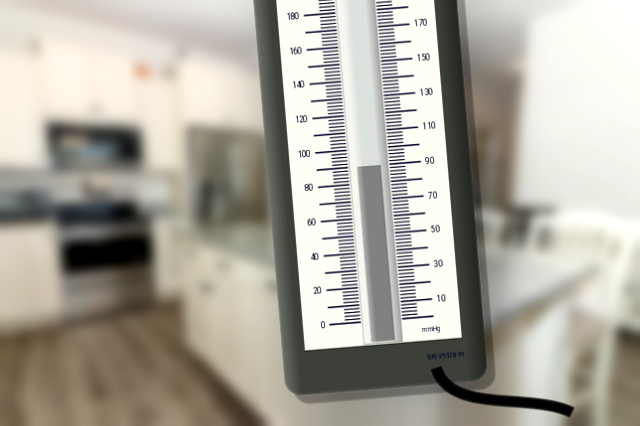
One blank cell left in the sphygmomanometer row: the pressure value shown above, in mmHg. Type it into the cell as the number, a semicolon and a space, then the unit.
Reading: 90; mmHg
